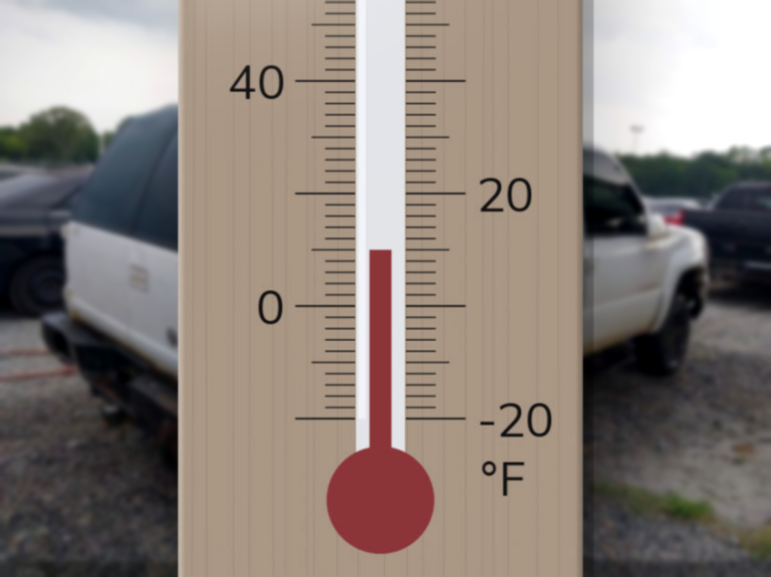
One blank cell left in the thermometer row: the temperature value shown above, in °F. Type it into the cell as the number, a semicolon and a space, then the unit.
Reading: 10; °F
